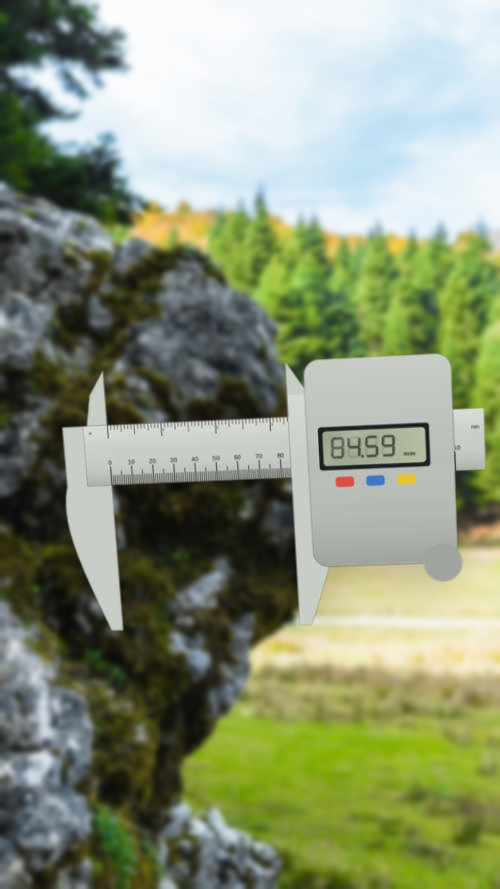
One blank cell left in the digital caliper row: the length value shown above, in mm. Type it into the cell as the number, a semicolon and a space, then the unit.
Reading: 84.59; mm
